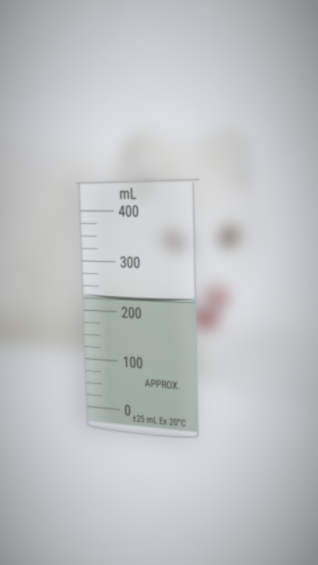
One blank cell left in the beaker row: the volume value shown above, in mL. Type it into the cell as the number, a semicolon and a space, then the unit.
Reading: 225; mL
